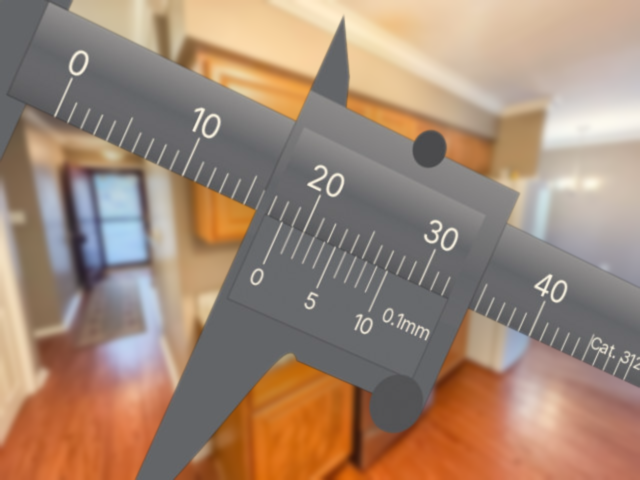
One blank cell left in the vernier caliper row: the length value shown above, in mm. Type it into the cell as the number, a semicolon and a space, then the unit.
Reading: 18.2; mm
